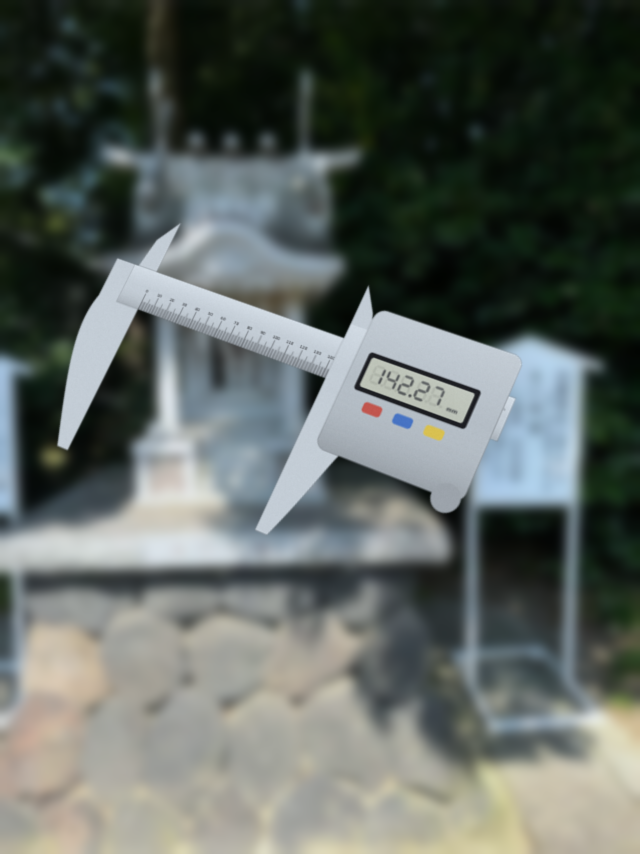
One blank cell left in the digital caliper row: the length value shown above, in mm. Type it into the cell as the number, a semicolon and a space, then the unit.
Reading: 142.27; mm
